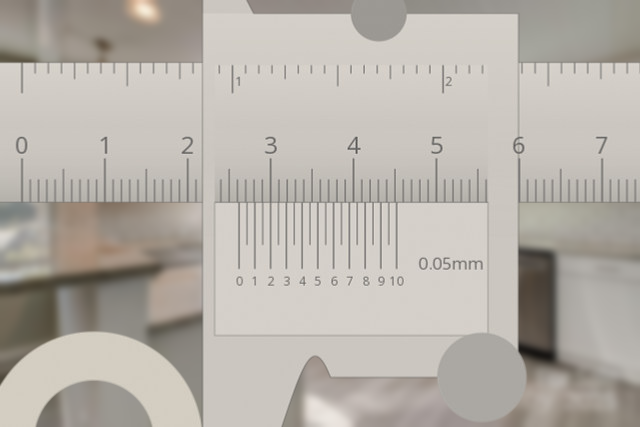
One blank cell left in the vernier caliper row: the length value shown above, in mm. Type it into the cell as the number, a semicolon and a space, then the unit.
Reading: 26.2; mm
